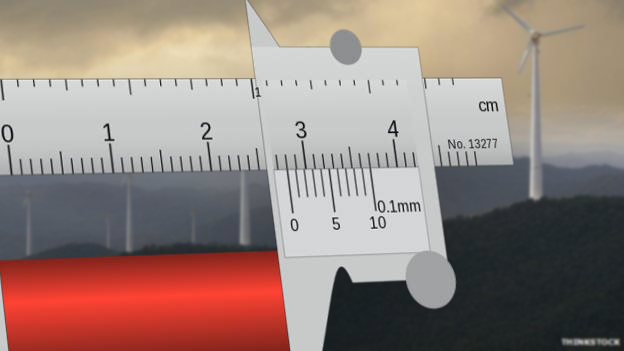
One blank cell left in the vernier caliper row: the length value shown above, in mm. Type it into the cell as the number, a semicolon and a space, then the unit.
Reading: 28.0; mm
